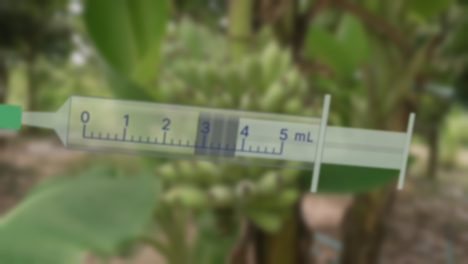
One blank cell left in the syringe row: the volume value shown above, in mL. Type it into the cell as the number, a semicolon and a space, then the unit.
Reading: 2.8; mL
